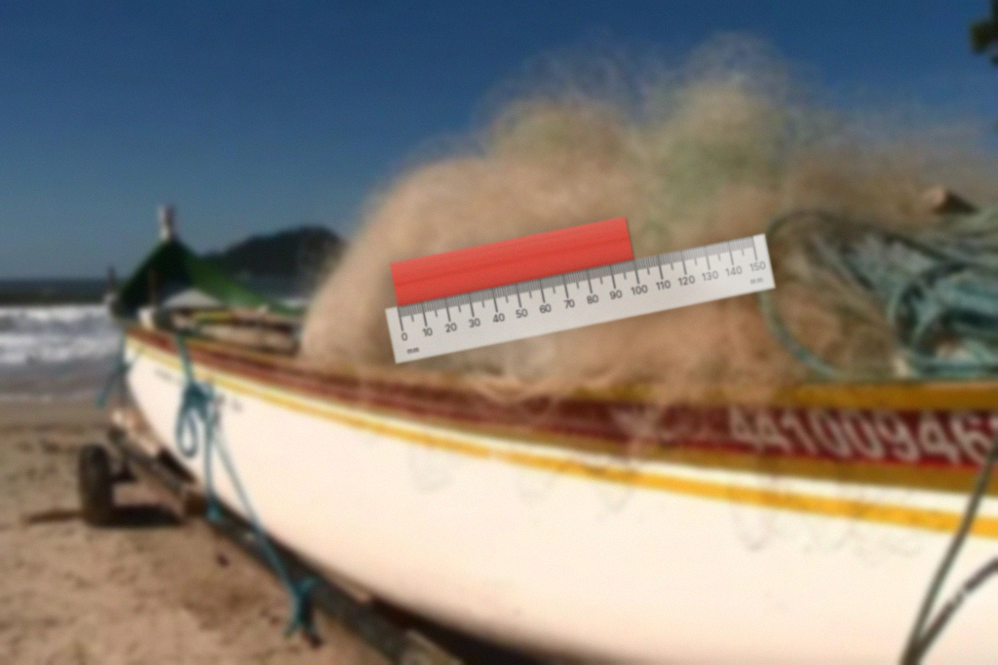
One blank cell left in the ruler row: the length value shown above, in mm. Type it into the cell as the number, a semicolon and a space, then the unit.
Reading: 100; mm
